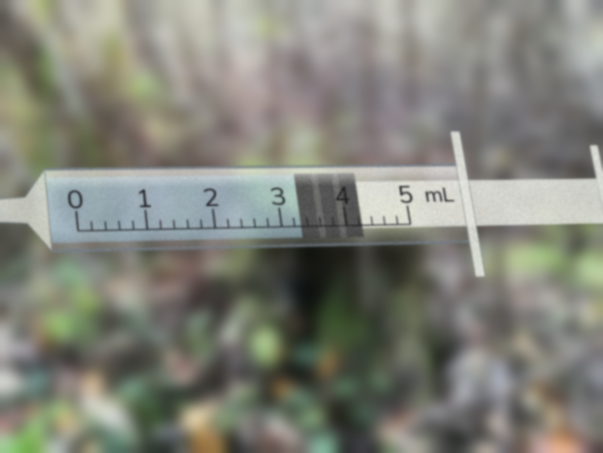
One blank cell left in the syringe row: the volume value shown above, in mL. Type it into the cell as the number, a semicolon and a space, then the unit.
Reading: 3.3; mL
